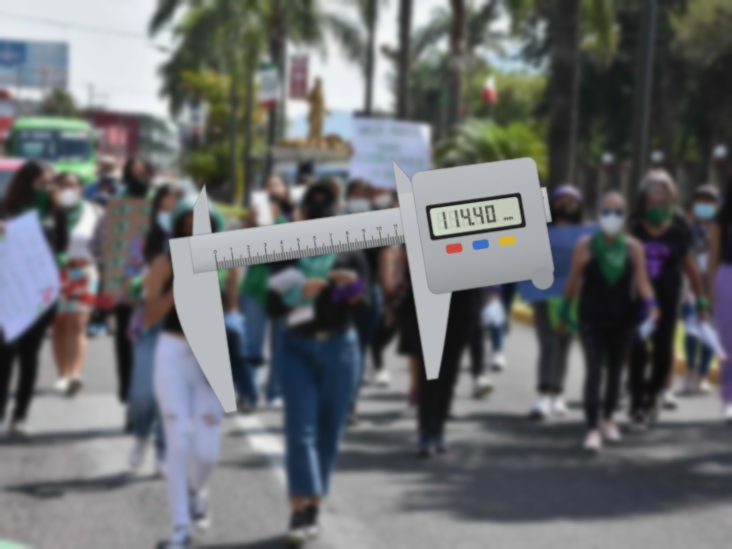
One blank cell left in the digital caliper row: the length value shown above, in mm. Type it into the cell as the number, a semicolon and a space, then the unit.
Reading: 114.40; mm
